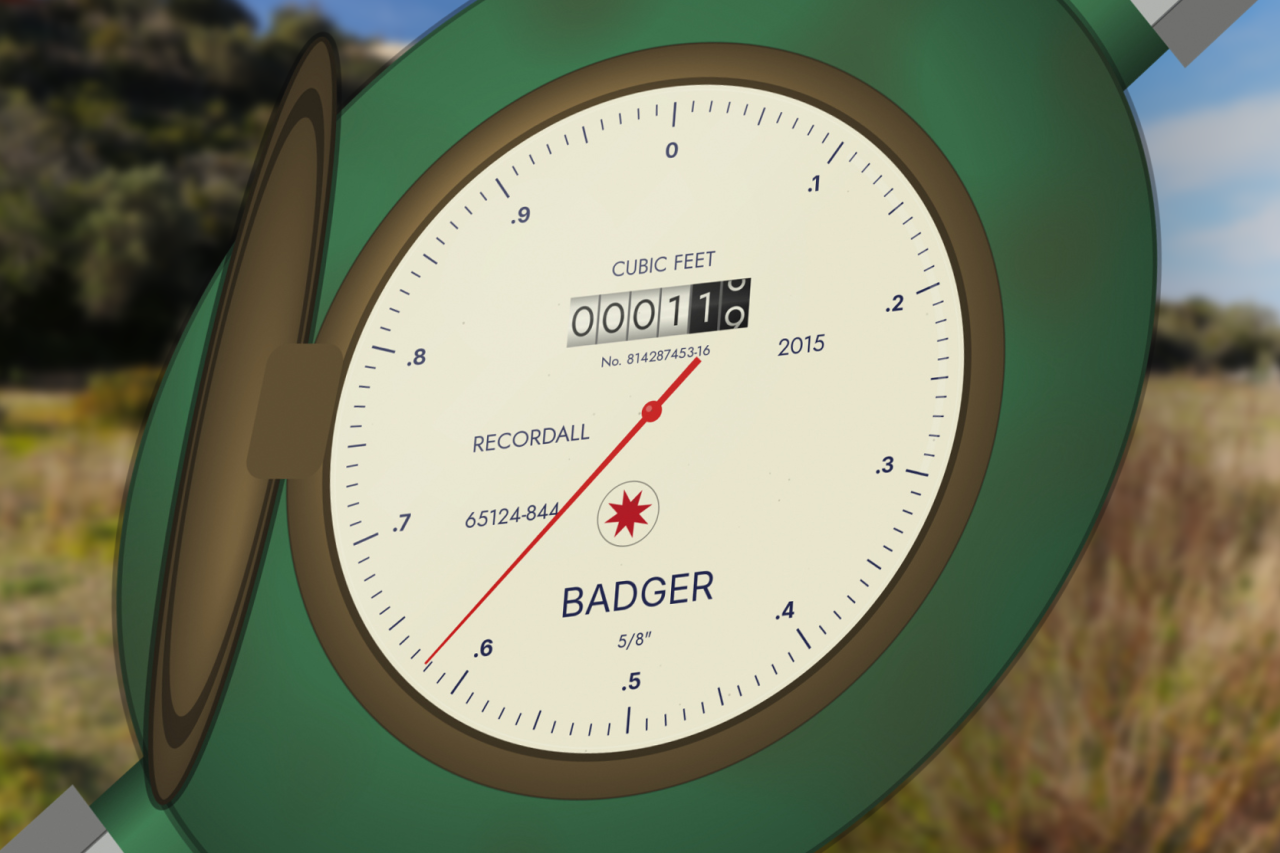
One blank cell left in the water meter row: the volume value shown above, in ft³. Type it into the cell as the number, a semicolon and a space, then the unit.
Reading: 118.62; ft³
